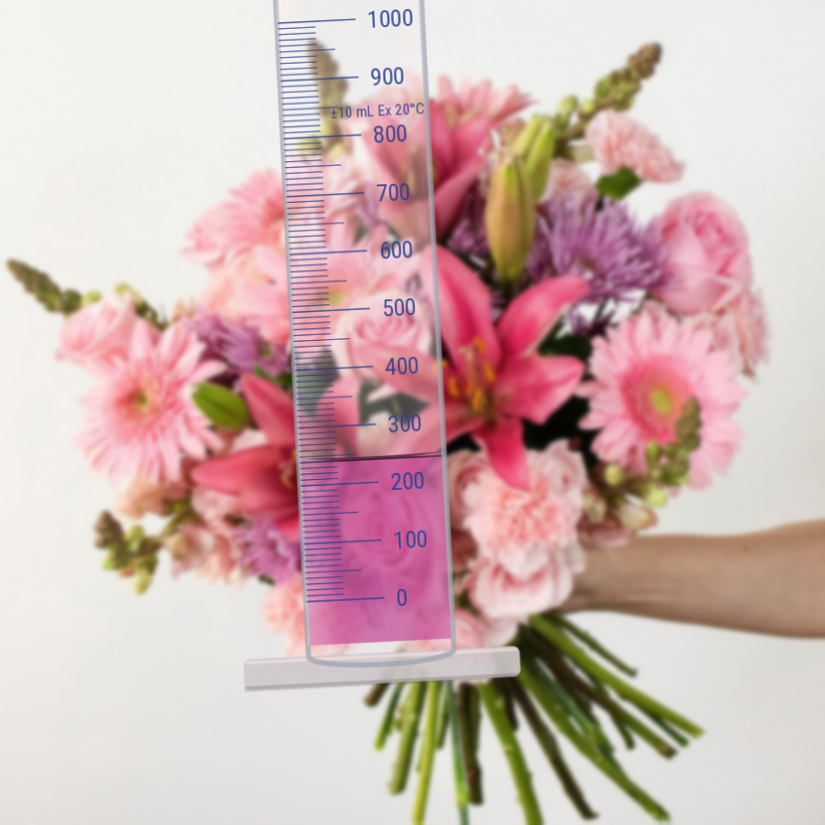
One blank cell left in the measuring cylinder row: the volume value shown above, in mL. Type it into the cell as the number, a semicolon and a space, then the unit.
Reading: 240; mL
